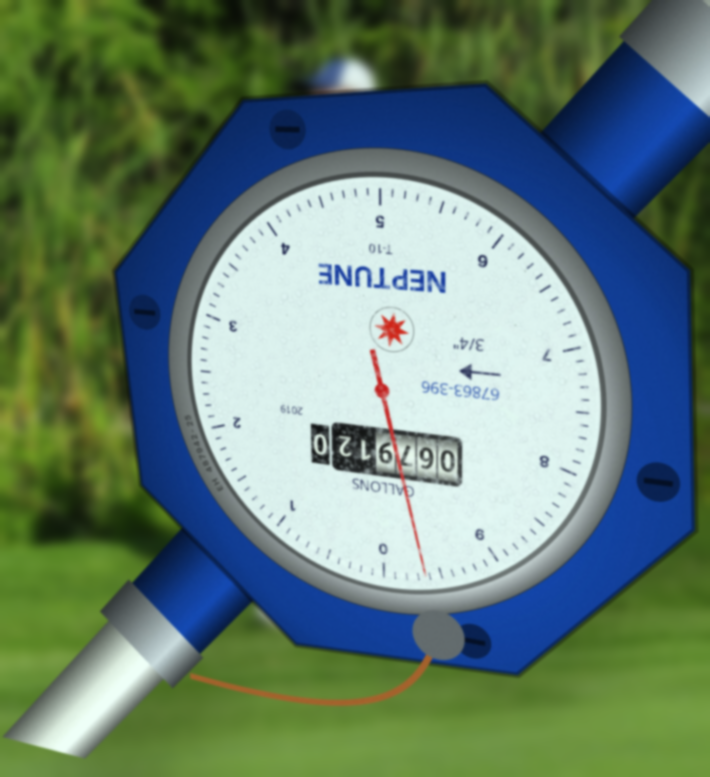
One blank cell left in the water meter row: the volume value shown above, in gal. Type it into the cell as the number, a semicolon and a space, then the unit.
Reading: 679119.6; gal
